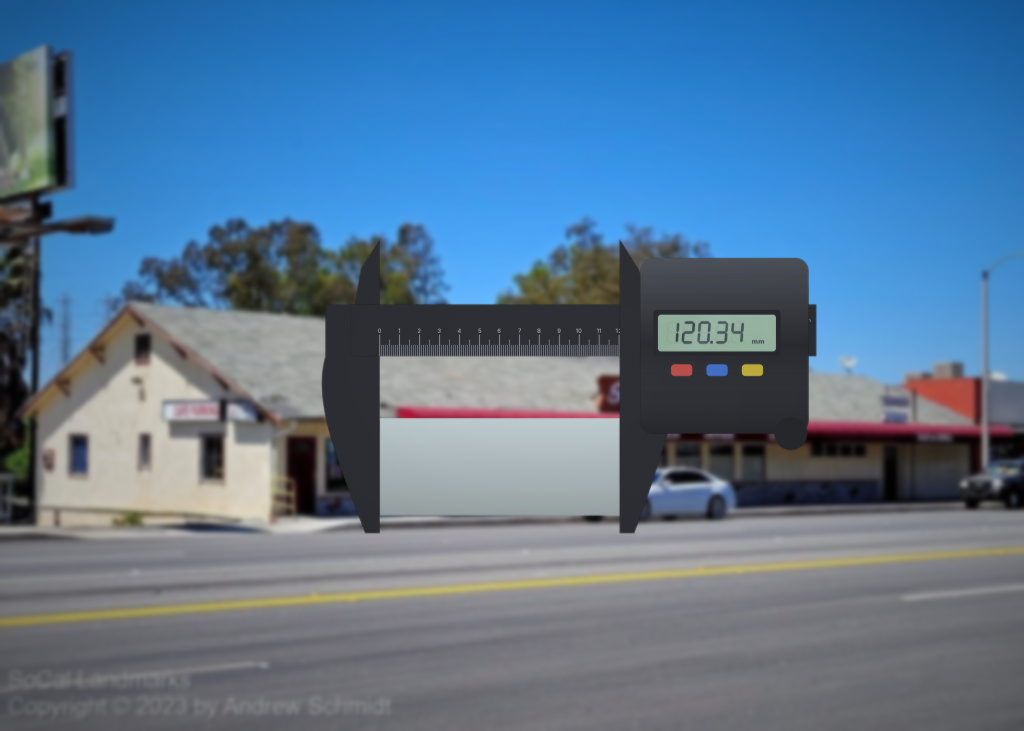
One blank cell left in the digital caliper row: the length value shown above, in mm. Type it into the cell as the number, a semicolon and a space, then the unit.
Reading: 120.34; mm
